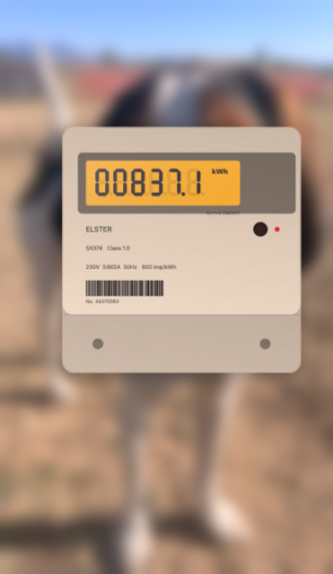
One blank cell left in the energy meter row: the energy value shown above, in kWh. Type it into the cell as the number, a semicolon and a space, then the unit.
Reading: 837.1; kWh
